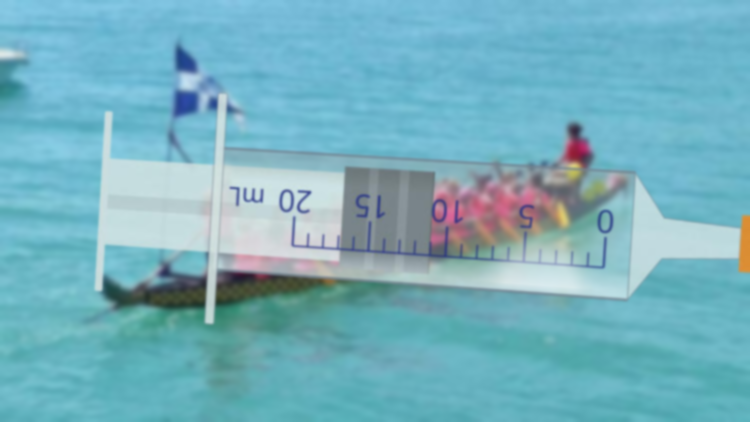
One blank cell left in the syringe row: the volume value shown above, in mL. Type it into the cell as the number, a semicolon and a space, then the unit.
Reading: 11; mL
